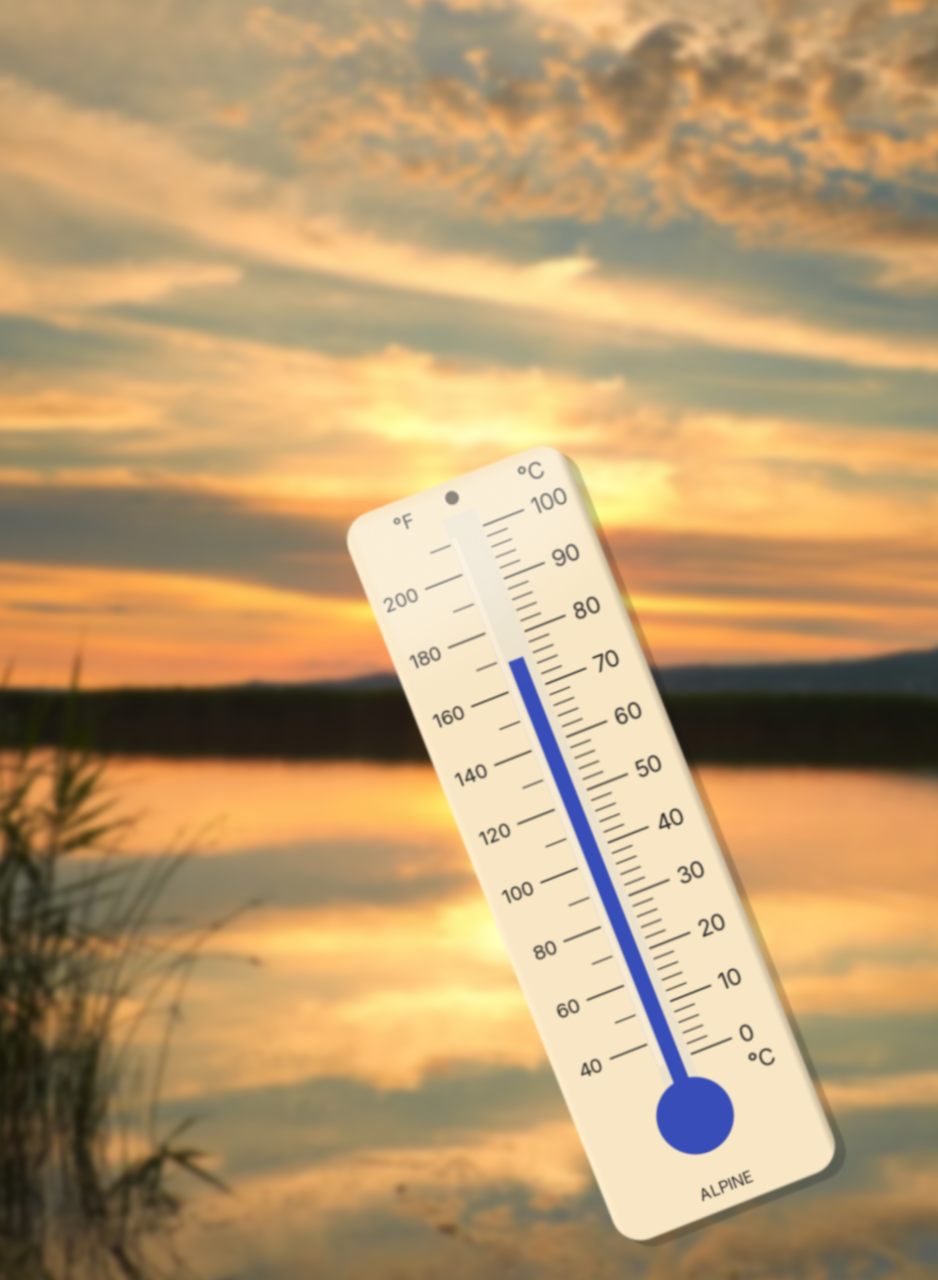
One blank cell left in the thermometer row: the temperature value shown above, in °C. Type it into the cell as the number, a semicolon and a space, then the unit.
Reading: 76; °C
